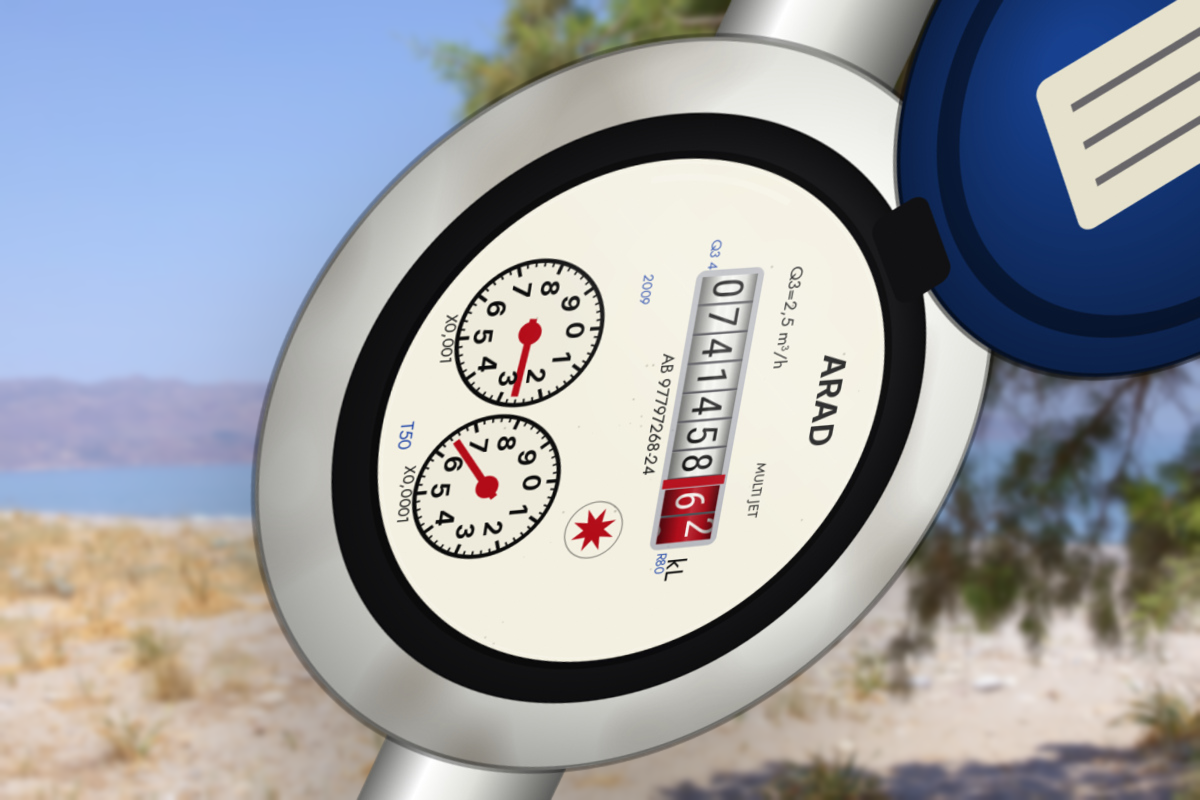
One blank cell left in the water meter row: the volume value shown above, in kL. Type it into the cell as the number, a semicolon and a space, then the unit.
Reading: 741458.6226; kL
